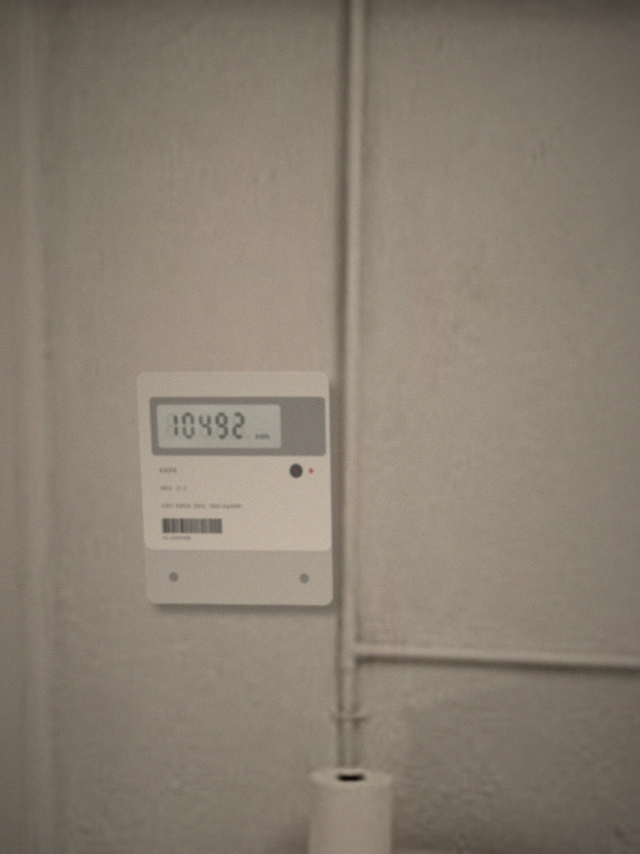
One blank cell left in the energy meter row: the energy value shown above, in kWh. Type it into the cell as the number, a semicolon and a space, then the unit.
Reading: 10492; kWh
